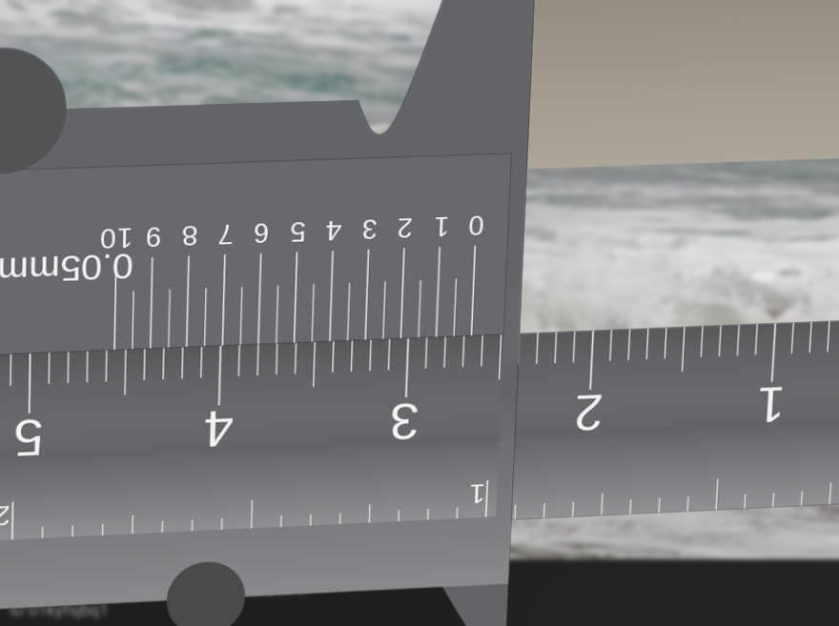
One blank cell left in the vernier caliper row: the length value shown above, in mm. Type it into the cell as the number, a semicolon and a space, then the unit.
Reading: 26.6; mm
